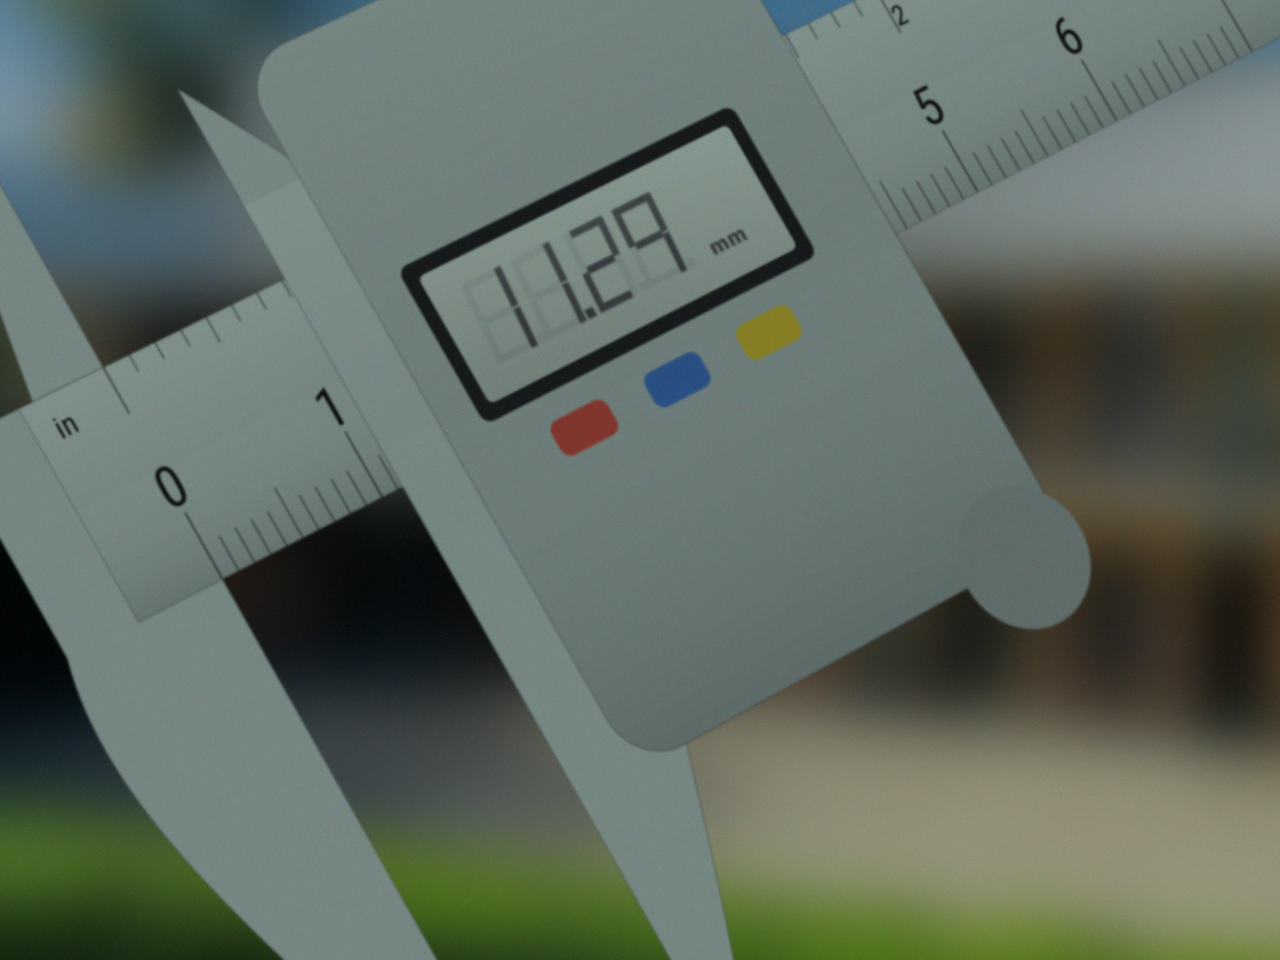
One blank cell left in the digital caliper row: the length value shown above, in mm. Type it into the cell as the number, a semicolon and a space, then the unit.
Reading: 11.29; mm
